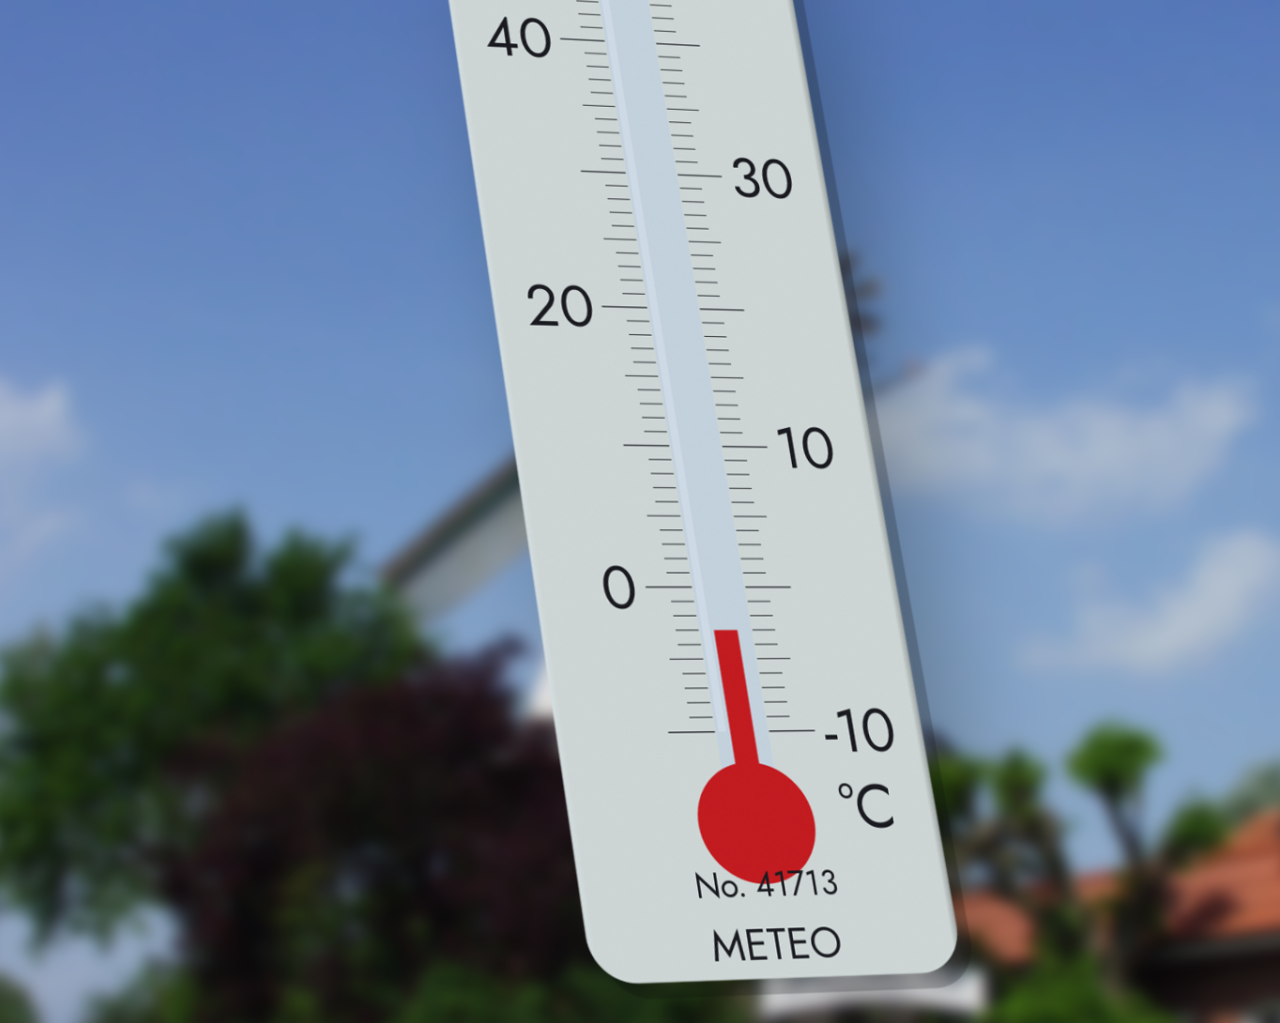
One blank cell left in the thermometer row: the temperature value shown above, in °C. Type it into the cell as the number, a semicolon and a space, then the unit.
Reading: -3; °C
